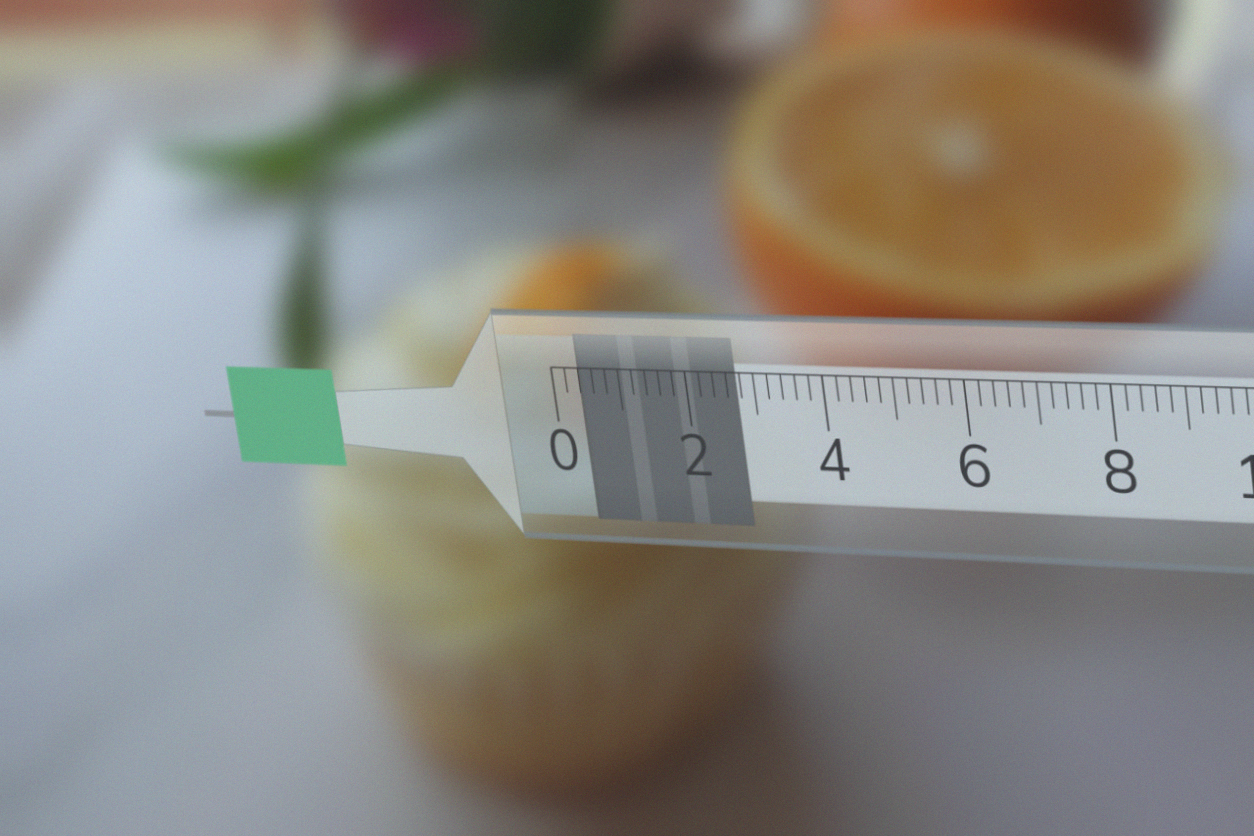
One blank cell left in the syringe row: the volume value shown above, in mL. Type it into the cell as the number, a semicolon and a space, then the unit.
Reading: 0.4; mL
